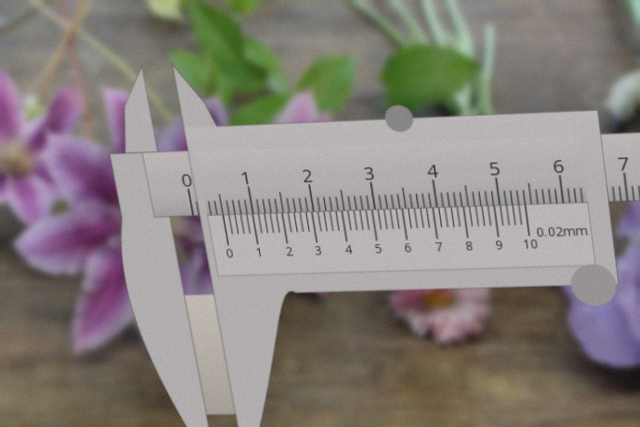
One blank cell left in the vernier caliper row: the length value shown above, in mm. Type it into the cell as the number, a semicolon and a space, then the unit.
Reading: 5.0; mm
